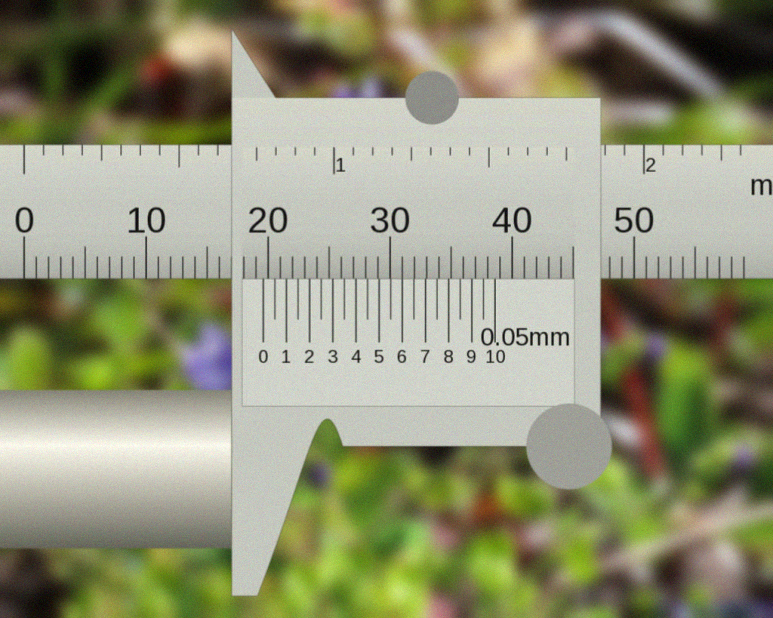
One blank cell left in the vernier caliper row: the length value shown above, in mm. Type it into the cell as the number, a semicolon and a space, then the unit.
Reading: 19.6; mm
